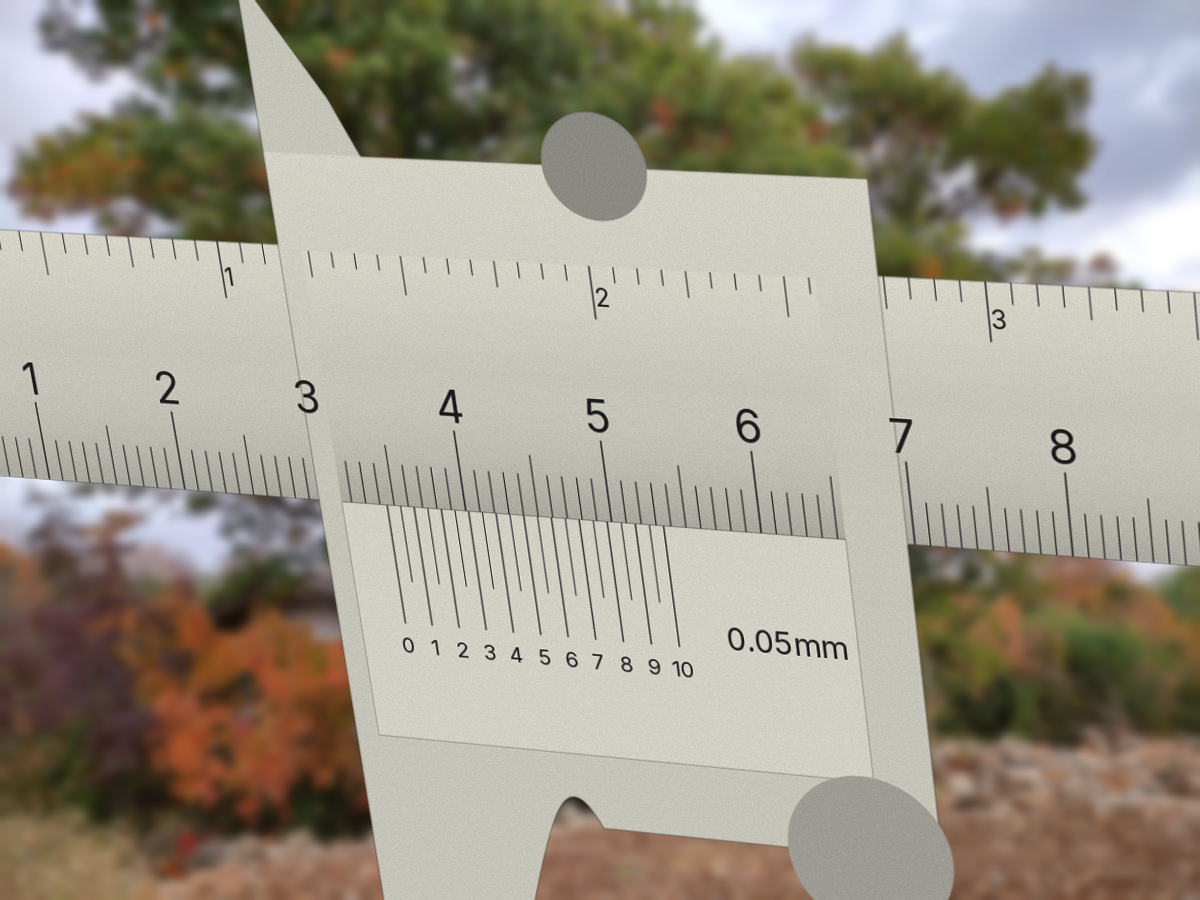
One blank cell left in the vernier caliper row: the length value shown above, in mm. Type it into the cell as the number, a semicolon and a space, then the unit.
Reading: 34.5; mm
